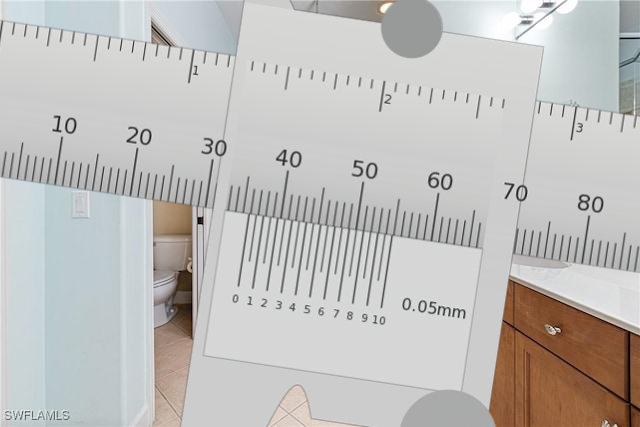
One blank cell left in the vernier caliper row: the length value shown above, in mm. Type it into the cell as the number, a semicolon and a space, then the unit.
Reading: 35.8; mm
